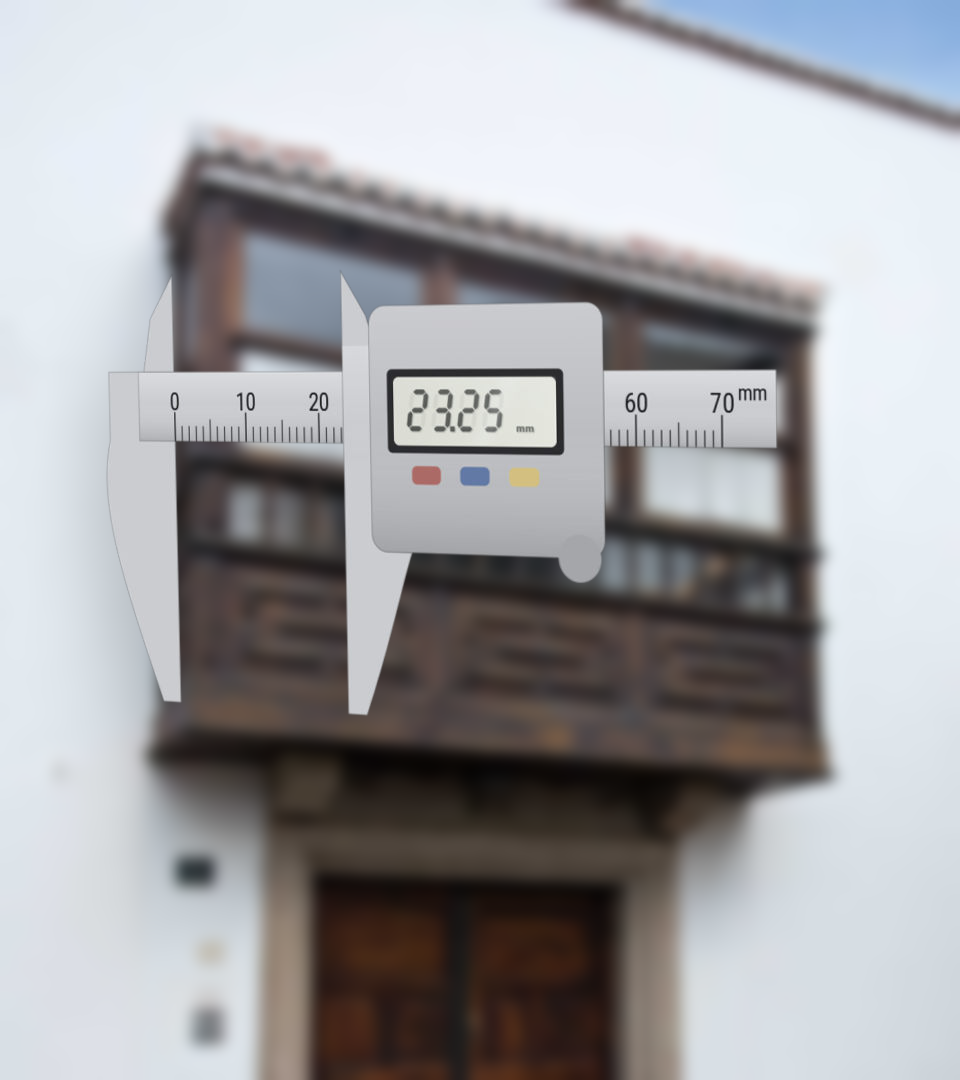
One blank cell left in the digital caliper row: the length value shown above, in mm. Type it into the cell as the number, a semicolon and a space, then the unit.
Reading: 23.25; mm
